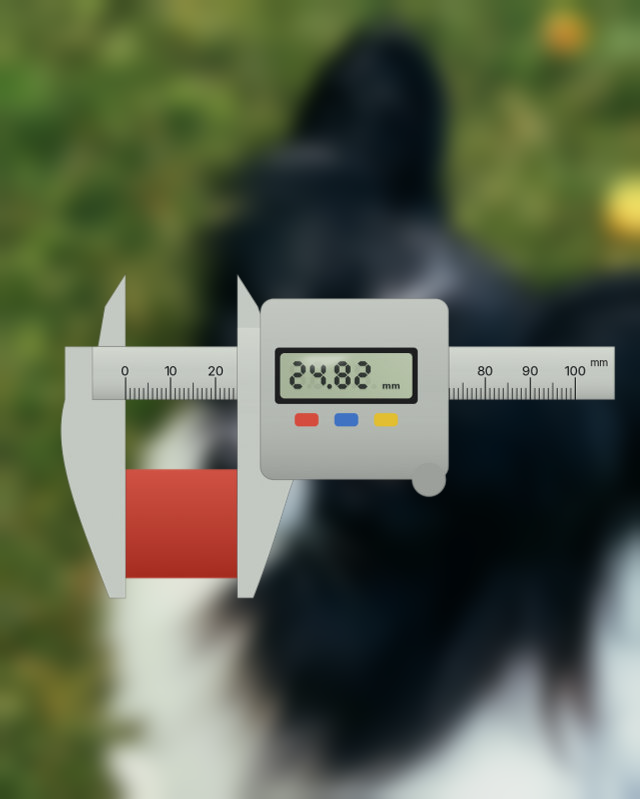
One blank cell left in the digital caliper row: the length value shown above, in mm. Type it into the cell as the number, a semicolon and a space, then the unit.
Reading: 24.82; mm
